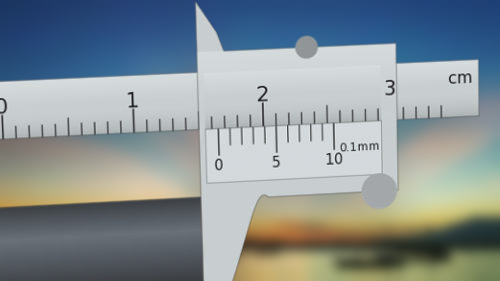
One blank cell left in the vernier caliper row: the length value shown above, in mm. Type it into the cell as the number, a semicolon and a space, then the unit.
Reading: 16.5; mm
